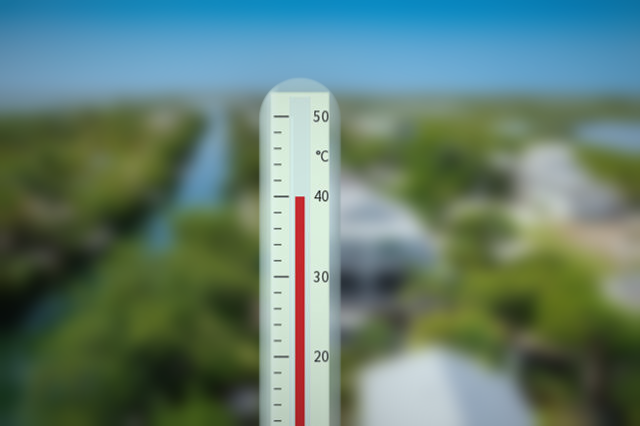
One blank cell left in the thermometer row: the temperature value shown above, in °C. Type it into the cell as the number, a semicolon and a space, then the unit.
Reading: 40; °C
